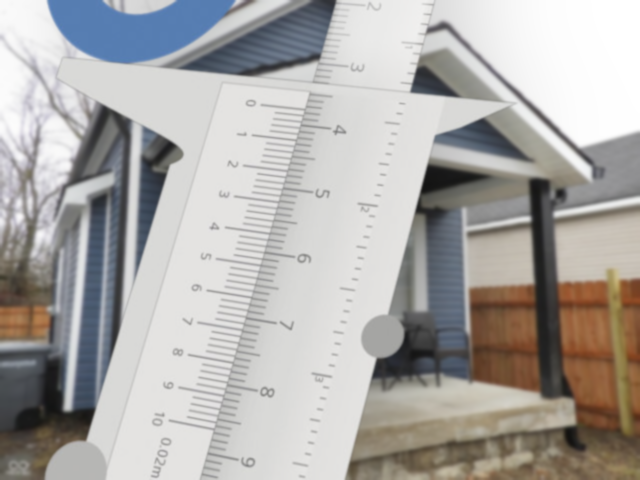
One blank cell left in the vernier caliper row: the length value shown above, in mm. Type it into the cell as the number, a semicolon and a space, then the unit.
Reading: 37.5; mm
